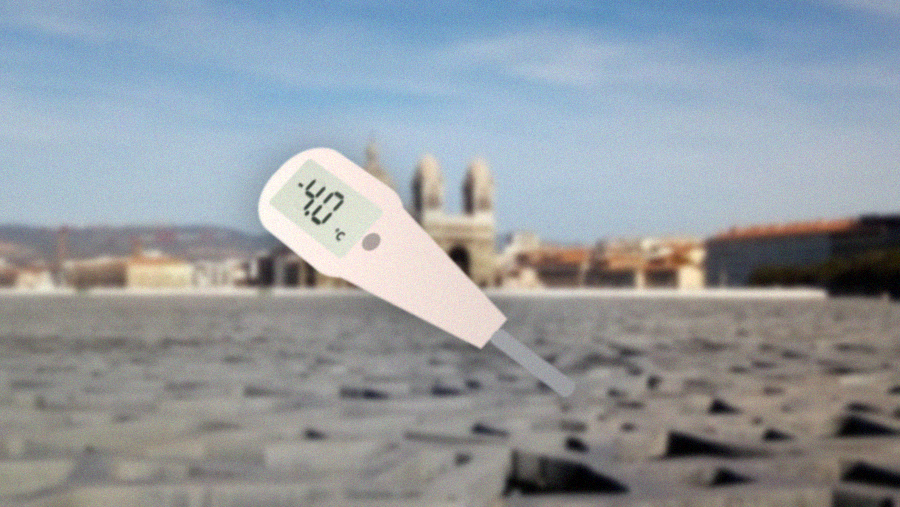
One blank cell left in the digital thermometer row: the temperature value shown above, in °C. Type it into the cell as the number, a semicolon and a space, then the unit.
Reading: -4.0; °C
